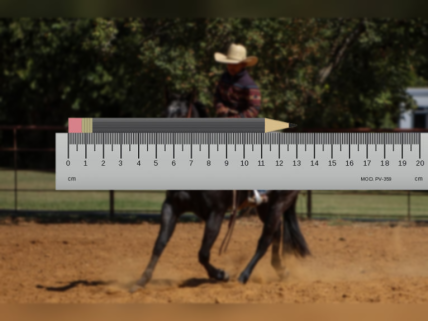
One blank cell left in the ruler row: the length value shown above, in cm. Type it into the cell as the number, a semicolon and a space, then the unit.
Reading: 13; cm
